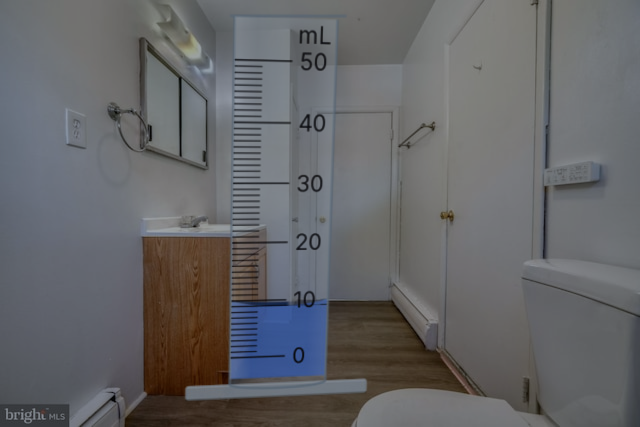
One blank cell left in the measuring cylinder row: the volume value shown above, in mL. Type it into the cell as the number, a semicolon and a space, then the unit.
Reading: 9; mL
